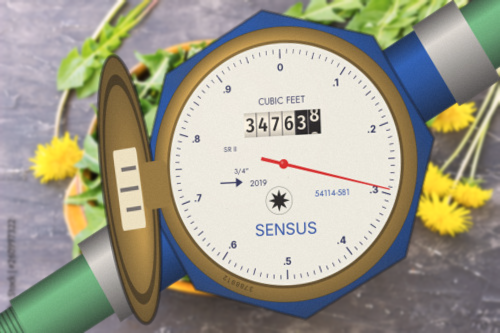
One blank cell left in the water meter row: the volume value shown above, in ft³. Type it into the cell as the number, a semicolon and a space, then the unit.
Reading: 347638.29; ft³
